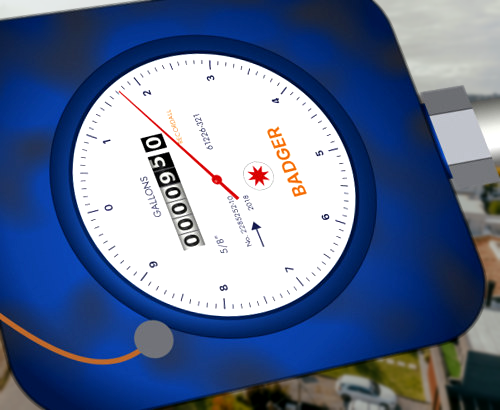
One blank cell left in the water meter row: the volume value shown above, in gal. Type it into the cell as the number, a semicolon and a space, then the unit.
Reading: 951.7; gal
